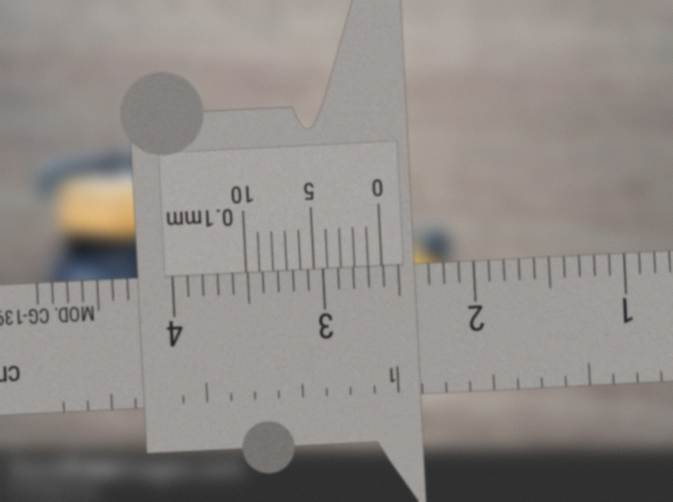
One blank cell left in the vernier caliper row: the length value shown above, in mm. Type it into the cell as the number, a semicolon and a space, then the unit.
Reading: 26.1; mm
